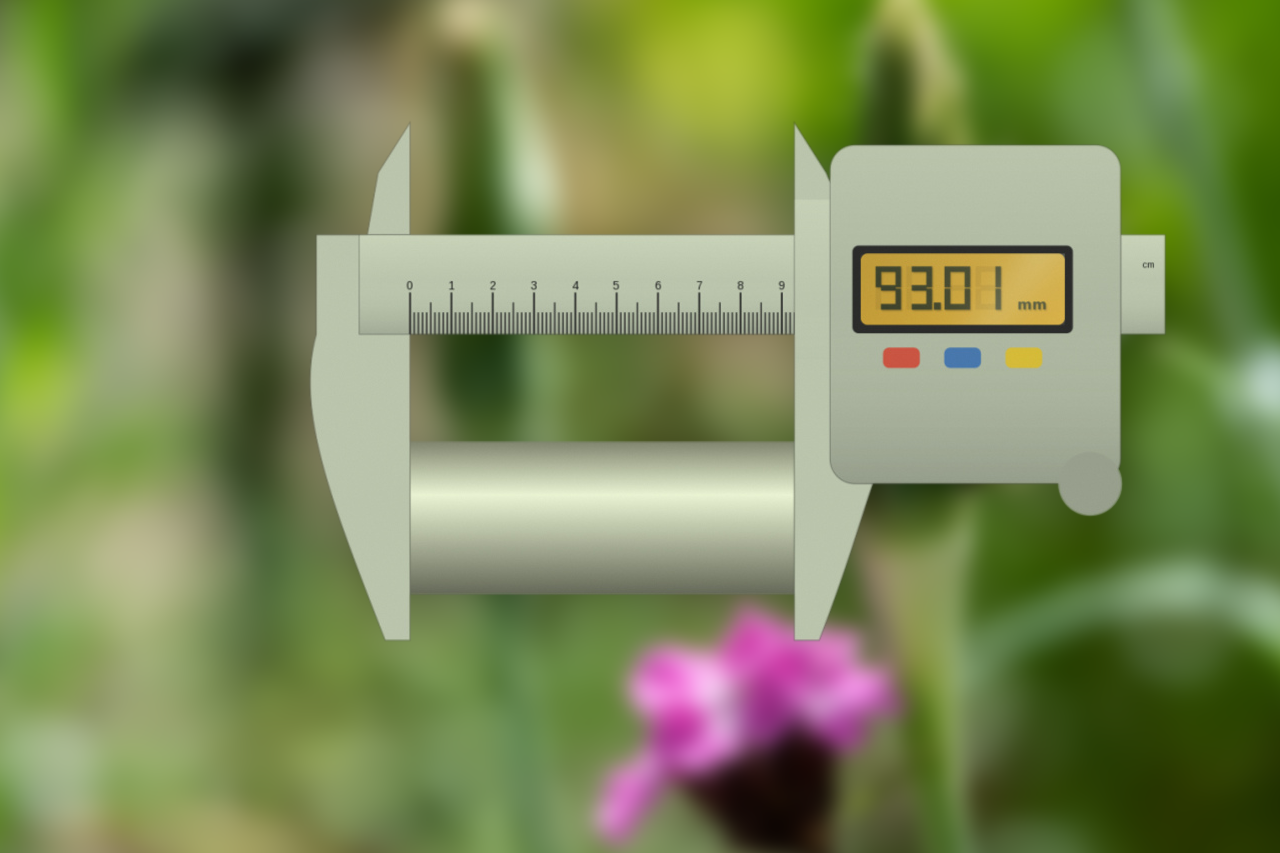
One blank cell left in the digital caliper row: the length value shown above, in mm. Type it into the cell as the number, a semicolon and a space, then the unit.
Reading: 93.01; mm
